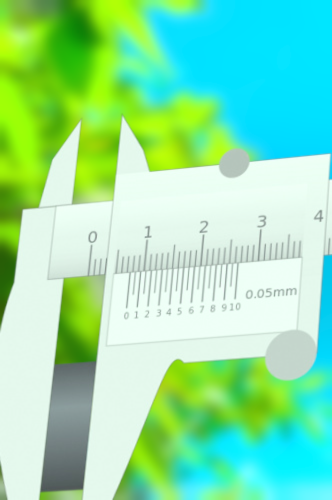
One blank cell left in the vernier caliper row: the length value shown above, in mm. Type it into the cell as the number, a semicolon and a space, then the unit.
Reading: 7.5; mm
